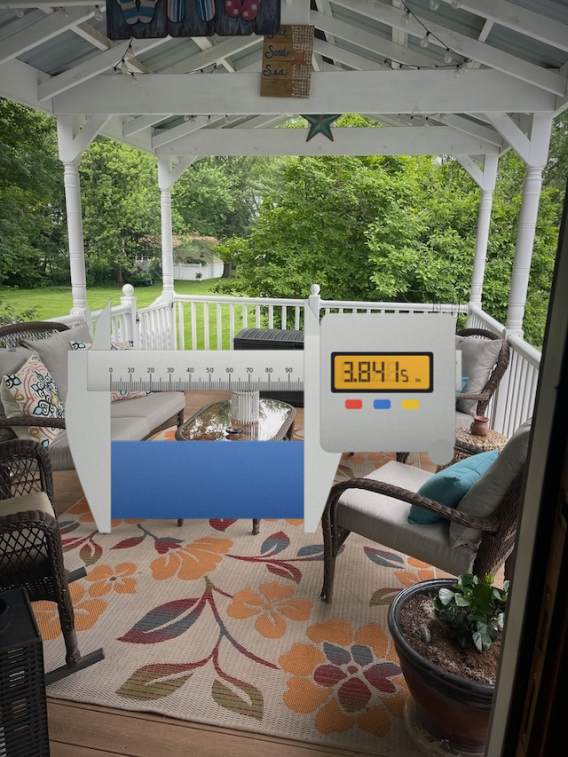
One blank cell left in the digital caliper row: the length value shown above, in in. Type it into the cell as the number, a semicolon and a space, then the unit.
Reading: 3.8415; in
